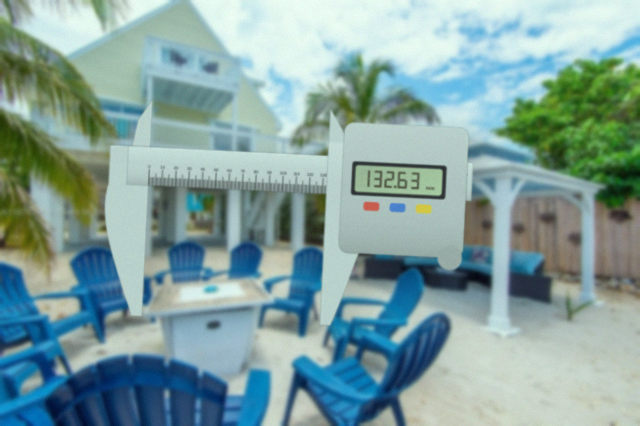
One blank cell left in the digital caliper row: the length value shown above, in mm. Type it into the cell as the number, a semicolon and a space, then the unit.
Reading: 132.63; mm
